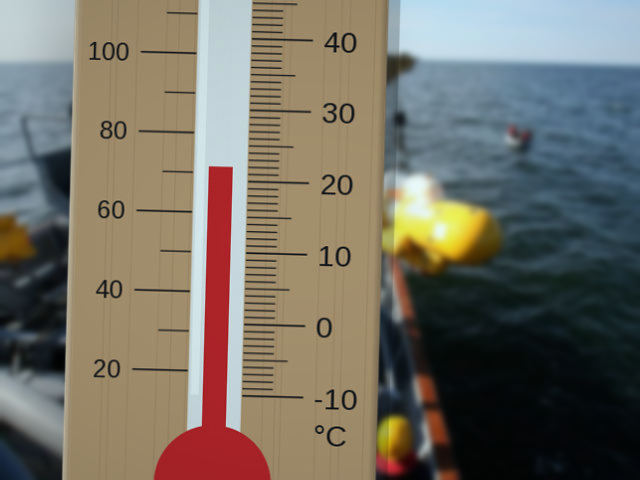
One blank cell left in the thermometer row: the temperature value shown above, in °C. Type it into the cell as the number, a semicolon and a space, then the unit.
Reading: 22; °C
